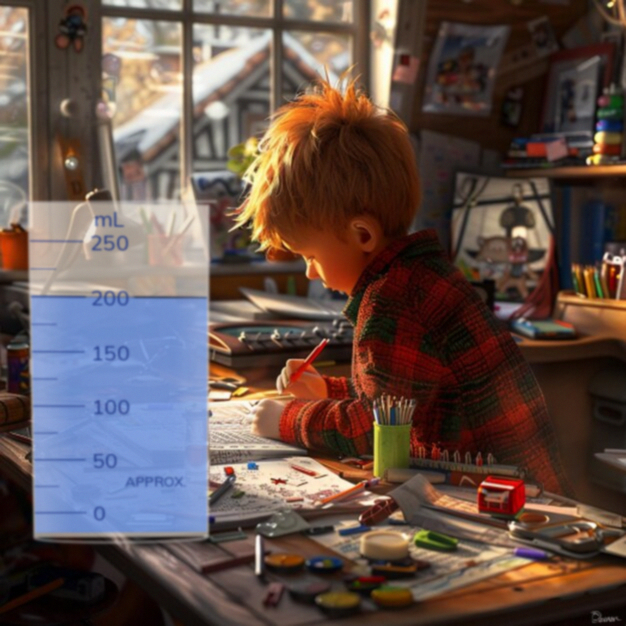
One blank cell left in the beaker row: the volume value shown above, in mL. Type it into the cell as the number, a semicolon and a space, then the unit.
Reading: 200; mL
